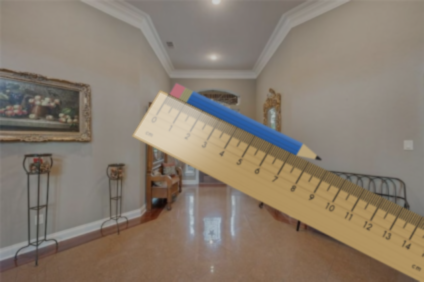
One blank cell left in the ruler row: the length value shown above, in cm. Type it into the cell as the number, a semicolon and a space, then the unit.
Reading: 8.5; cm
